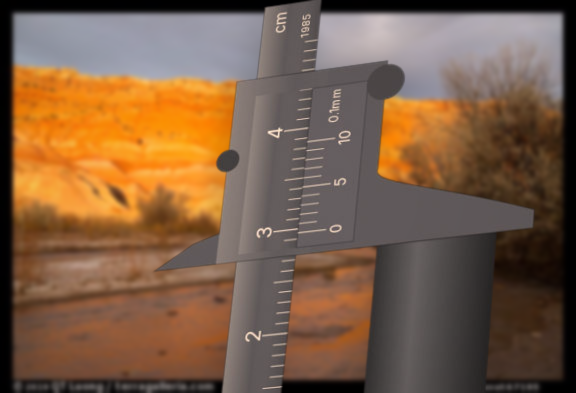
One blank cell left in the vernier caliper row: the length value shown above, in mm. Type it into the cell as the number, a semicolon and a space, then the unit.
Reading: 29.6; mm
